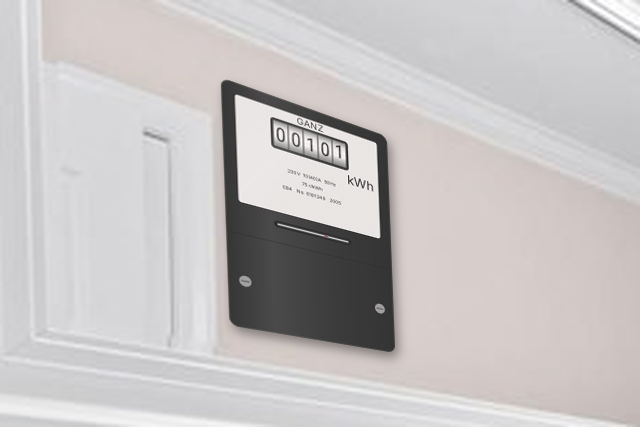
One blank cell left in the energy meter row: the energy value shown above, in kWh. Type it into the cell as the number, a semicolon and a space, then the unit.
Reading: 101; kWh
